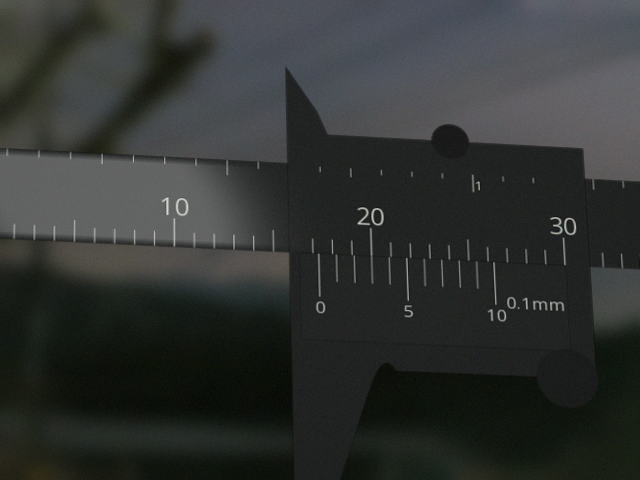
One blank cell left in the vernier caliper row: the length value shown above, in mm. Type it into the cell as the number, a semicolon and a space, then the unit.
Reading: 17.3; mm
